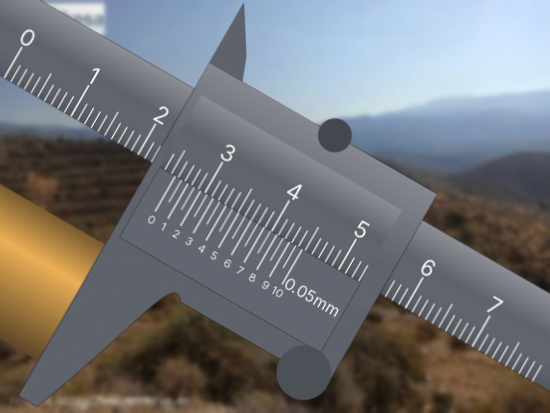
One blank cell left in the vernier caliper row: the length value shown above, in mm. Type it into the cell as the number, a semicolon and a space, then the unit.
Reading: 25.6; mm
